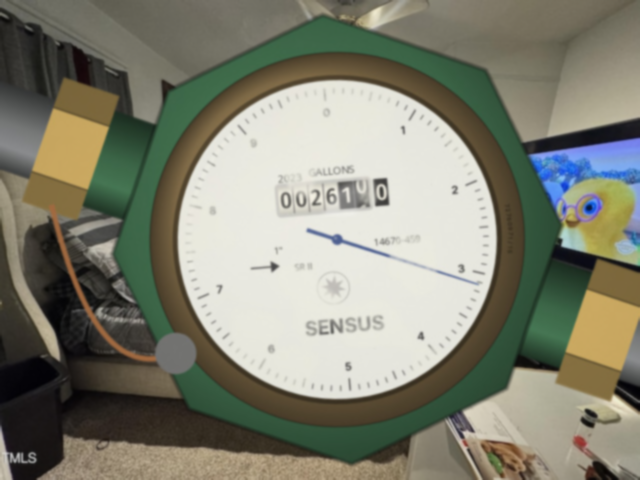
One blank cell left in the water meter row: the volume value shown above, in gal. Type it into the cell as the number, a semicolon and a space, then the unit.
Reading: 26103.1; gal
